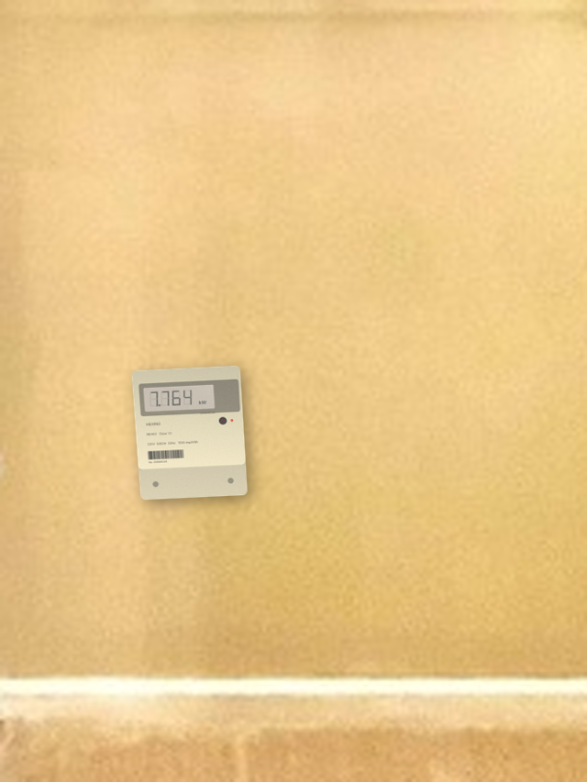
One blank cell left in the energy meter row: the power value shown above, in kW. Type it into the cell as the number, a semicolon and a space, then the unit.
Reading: 7.764; kW
